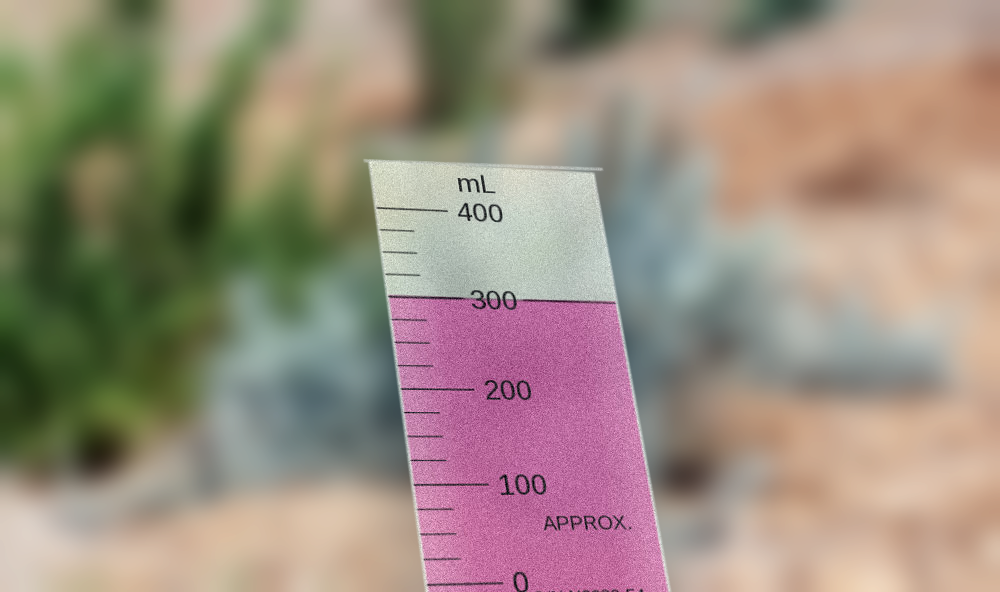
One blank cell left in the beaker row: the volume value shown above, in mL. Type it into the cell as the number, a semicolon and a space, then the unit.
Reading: 300; mL
